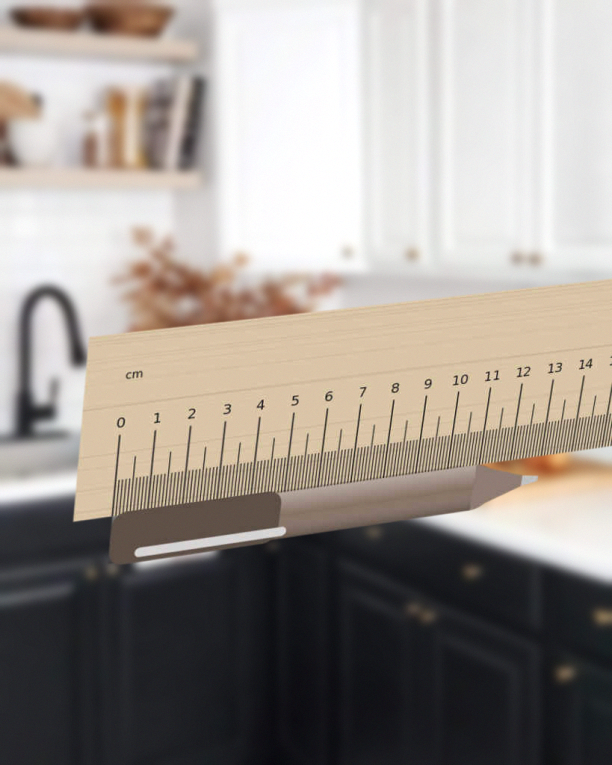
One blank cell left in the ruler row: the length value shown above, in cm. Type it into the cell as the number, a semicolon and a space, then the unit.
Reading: 13; cm
